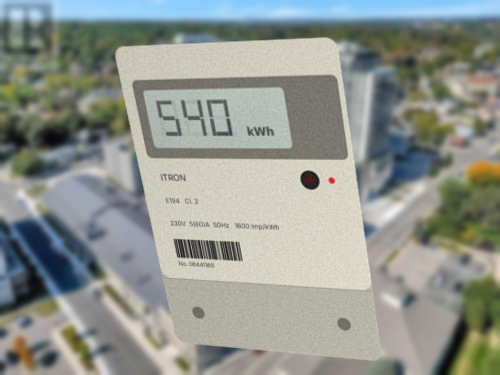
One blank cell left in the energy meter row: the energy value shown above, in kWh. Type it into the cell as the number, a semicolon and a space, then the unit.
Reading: 540; kWh
